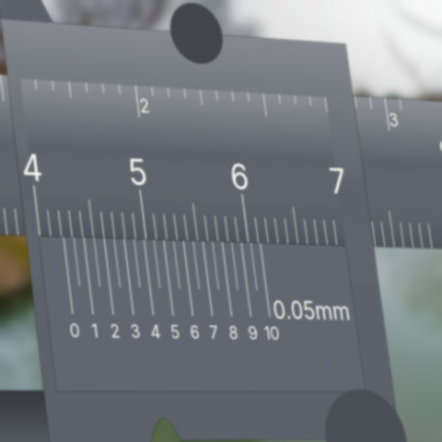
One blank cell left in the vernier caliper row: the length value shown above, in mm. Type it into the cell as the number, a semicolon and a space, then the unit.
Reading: 42.2; mm
